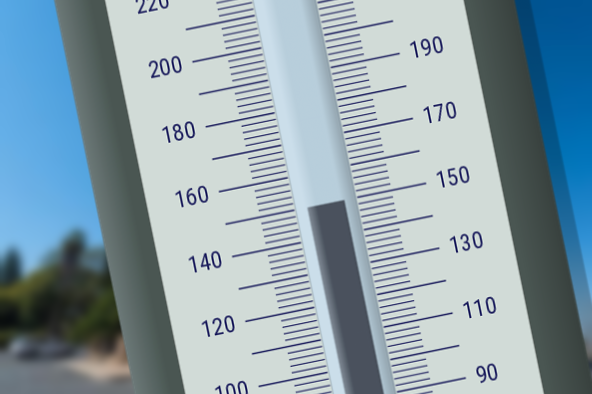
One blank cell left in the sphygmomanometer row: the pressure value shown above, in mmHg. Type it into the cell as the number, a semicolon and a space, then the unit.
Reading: 150; mmHg
